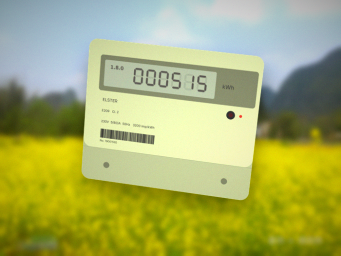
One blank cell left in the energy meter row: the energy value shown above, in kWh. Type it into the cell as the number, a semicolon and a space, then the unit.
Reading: 515; kWh
